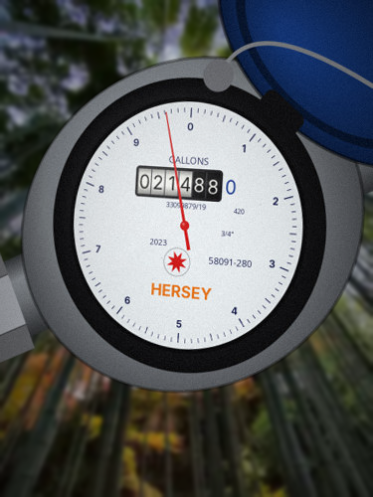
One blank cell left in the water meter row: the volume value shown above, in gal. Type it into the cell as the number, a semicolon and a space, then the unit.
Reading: 214879.6; gal
